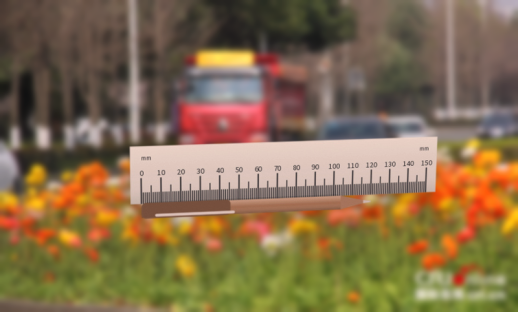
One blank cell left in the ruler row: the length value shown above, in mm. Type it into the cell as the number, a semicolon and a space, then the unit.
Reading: 120; mm
